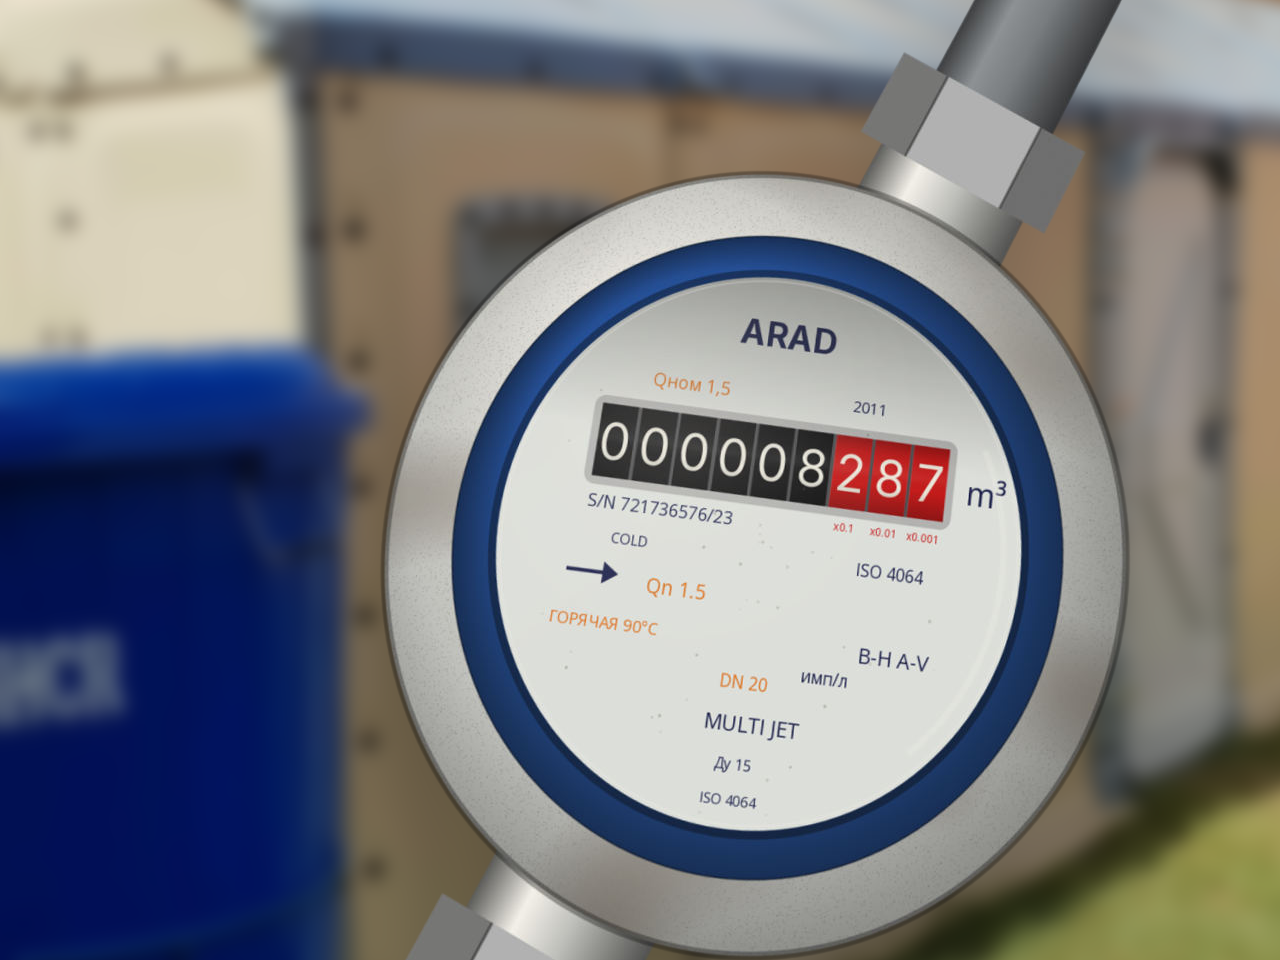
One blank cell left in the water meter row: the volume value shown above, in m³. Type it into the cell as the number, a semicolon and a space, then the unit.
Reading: 8.287; m³
